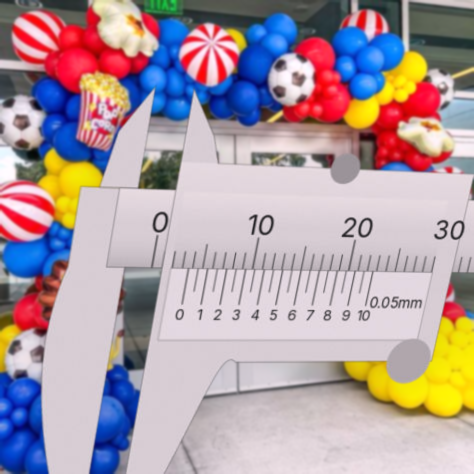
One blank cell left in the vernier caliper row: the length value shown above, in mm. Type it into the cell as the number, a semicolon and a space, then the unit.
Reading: 3.6; mm
